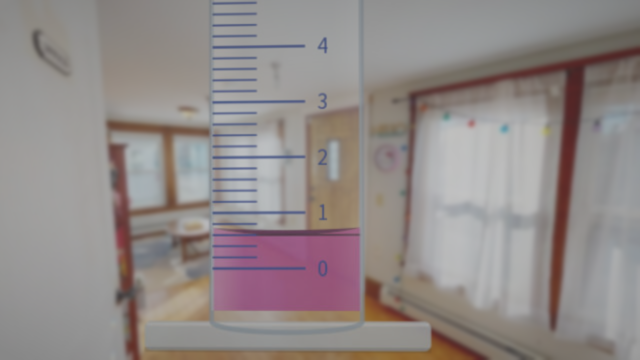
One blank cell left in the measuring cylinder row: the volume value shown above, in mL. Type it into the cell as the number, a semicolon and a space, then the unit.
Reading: 0.6; mL
